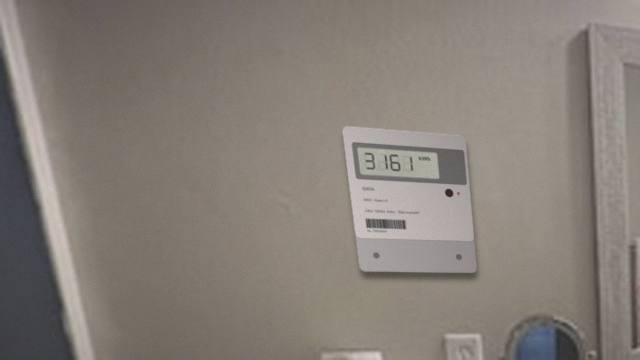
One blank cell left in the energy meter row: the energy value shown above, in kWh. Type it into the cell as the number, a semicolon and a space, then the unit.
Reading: 3161; kWh
